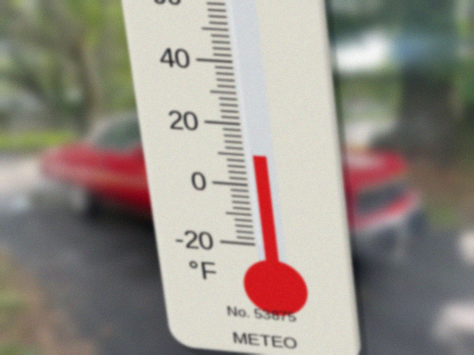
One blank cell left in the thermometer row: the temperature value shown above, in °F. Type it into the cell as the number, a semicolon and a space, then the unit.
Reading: 10; °F
